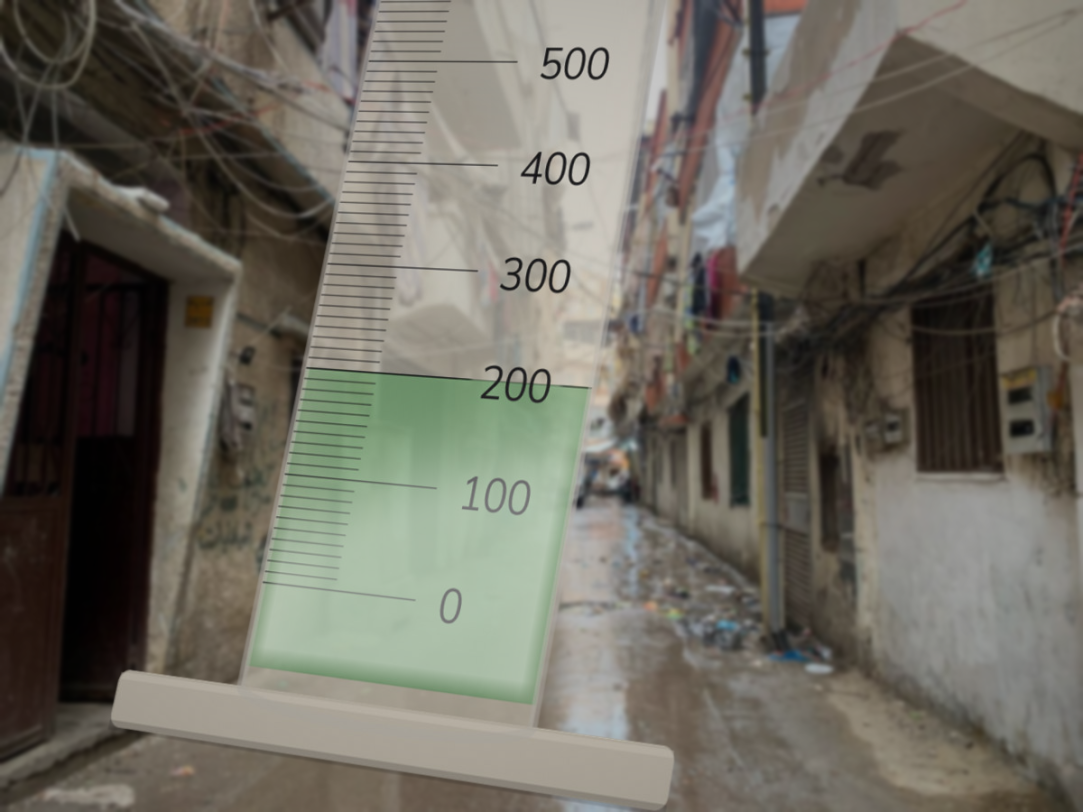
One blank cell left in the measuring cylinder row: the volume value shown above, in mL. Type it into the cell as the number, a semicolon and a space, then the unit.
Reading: 200; mL
